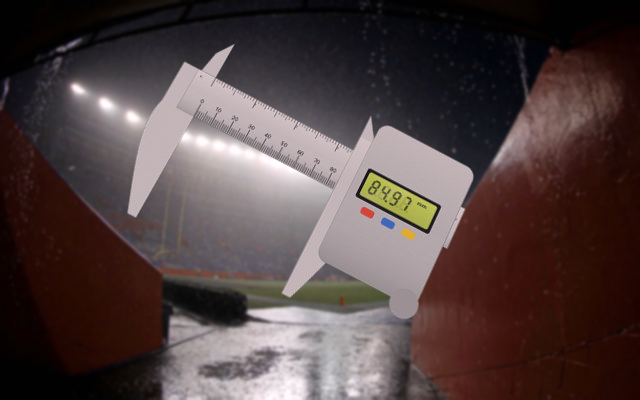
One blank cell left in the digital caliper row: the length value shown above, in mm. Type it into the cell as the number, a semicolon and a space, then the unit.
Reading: 84.97; mm
